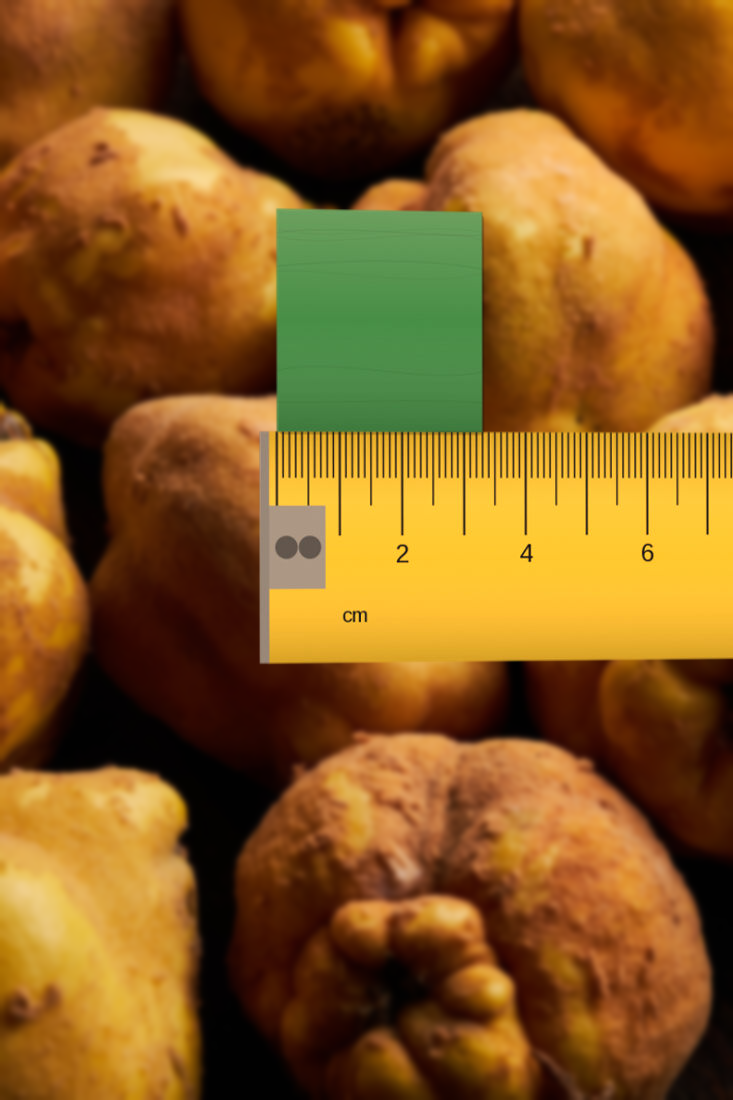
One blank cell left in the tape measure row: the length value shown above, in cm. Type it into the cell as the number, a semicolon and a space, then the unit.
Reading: 3.3; cm
